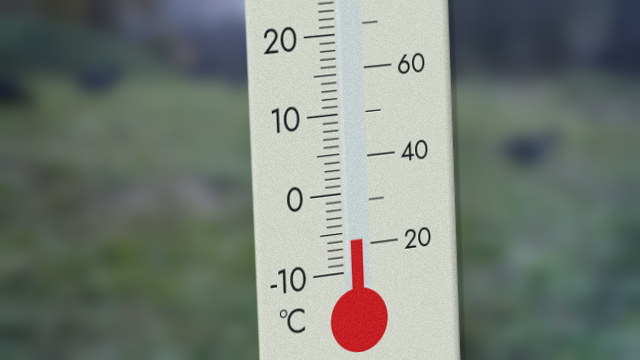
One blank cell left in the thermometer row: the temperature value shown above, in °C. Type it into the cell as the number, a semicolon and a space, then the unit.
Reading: -6; °C
